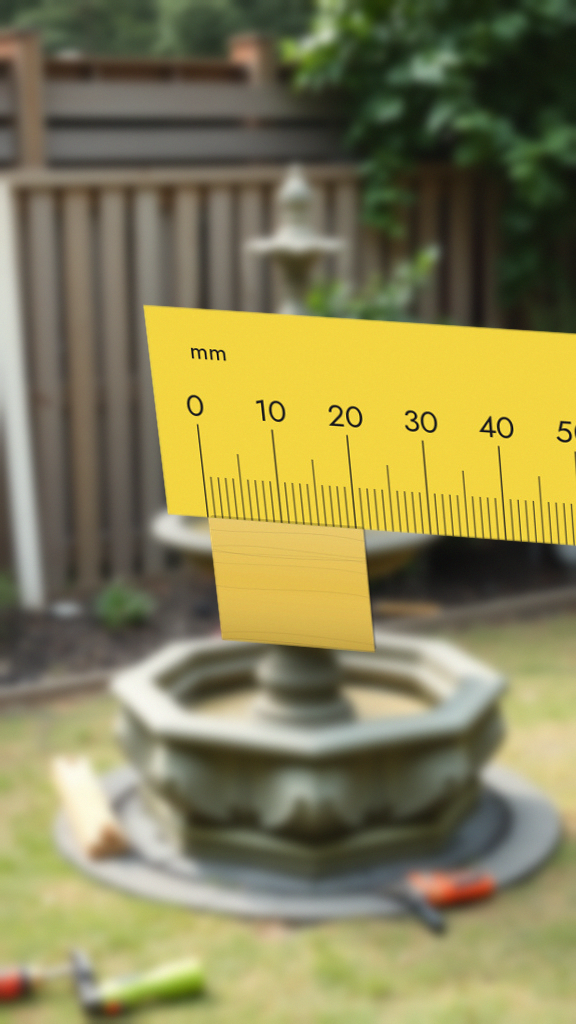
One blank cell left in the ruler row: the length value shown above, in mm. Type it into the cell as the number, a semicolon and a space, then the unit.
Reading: 21; mm
